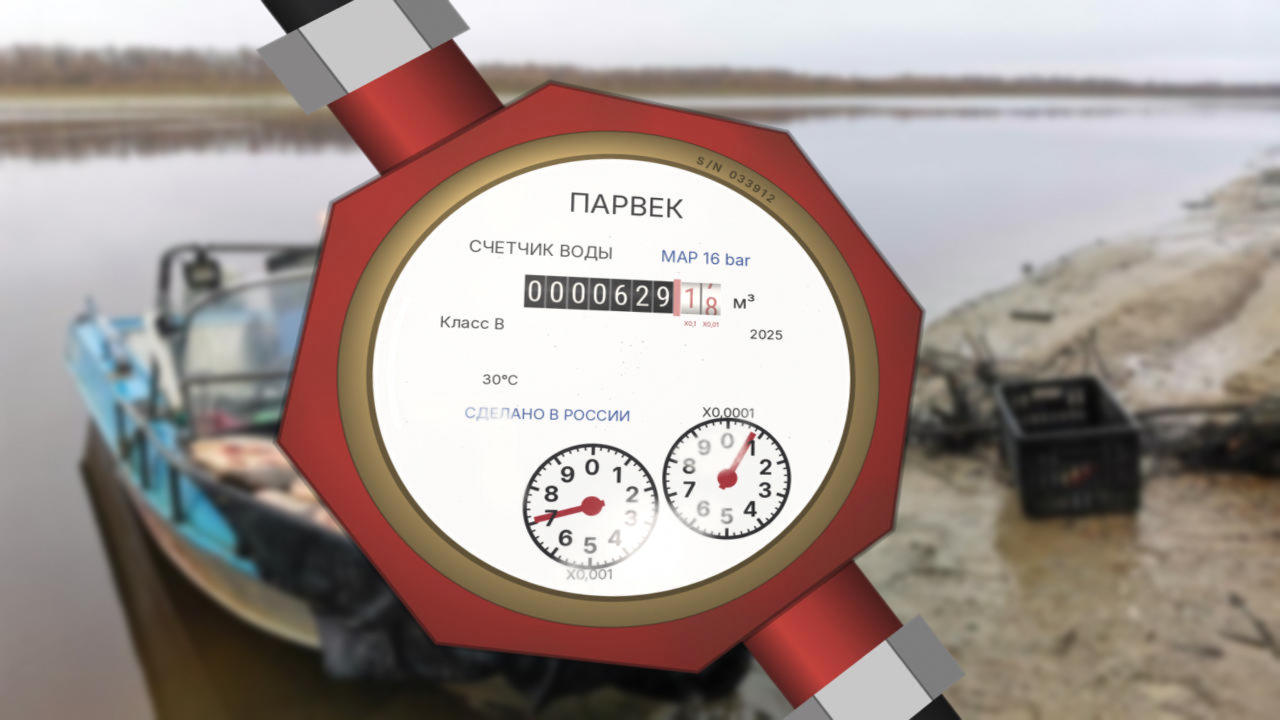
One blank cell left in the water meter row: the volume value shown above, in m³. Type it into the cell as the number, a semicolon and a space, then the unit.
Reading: 629.1770; m³
